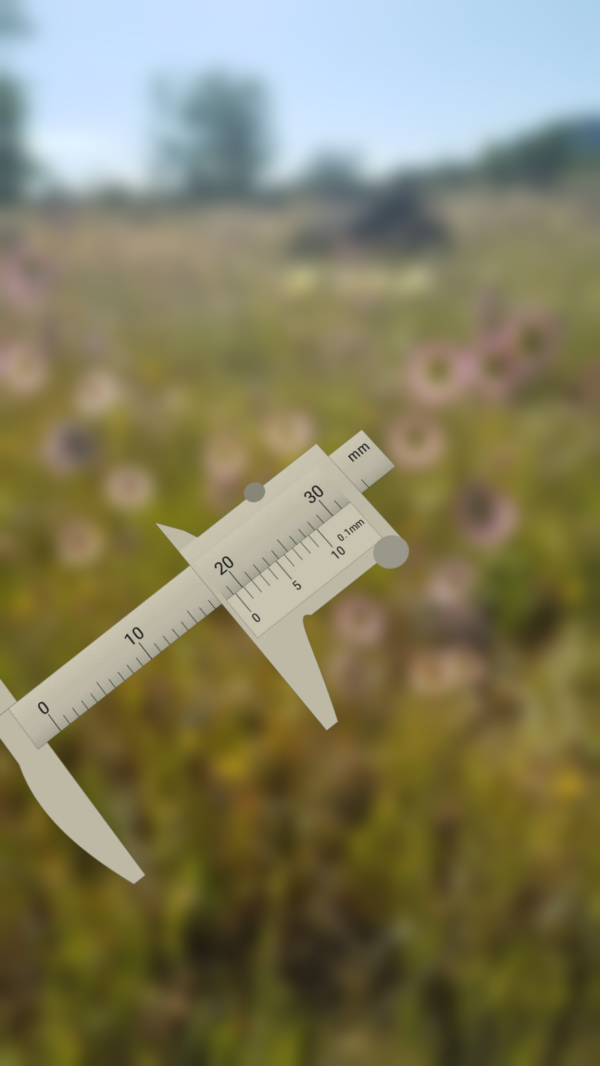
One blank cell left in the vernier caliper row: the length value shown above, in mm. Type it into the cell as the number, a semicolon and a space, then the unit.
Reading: 19.2; mm
